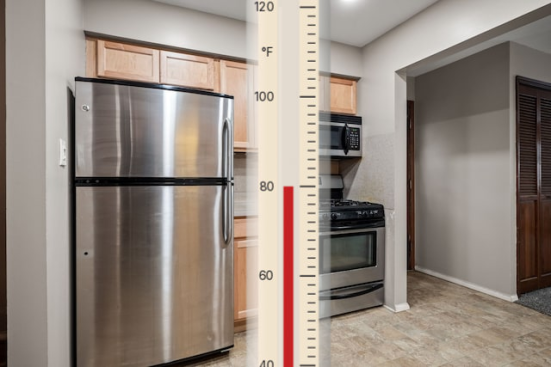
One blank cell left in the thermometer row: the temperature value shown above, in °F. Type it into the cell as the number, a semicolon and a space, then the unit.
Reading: 80; °F
